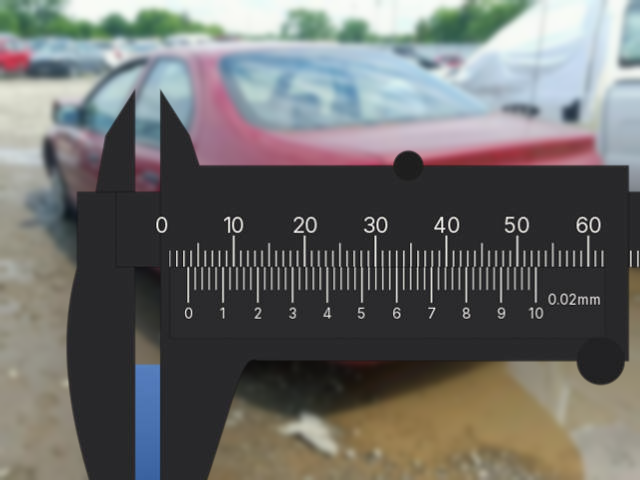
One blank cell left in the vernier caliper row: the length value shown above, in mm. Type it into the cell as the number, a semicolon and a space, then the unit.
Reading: 3.6; mm
